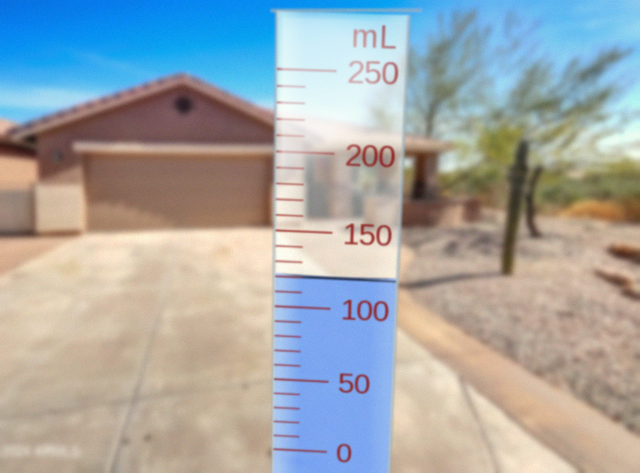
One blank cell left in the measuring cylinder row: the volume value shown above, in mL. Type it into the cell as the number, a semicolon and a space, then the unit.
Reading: 120; mL
